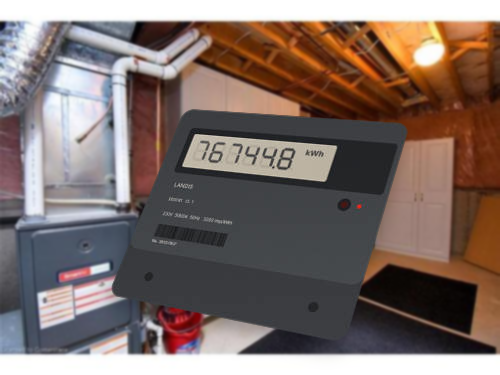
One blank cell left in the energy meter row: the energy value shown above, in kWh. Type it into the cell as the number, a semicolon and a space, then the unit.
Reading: 76744.8; kWh
